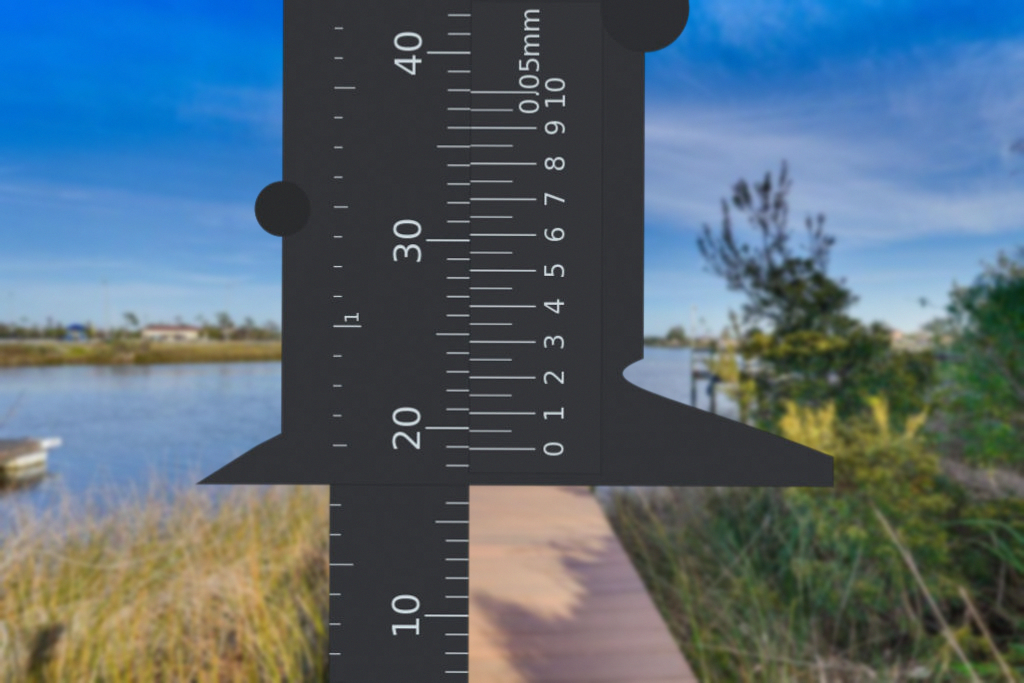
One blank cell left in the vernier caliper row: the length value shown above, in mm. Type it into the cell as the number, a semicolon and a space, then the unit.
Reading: 18.9; mm
